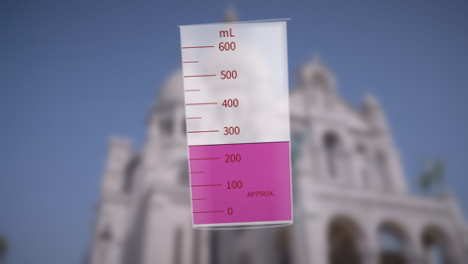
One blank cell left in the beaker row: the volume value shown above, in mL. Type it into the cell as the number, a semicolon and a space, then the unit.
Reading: 250; mL
